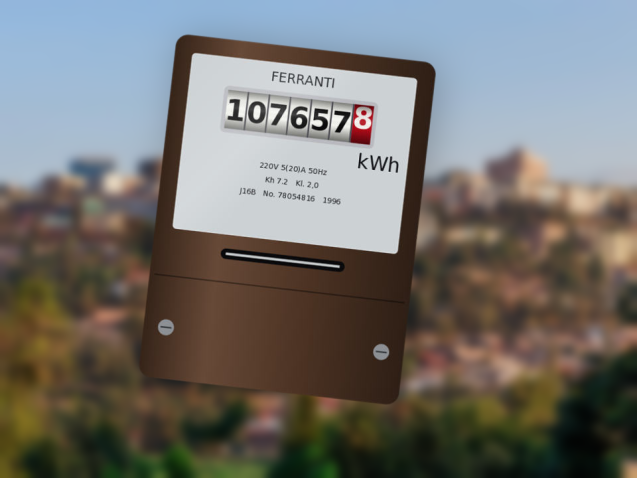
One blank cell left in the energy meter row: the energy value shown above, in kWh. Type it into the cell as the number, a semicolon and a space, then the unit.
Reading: 107657.8; kWh
